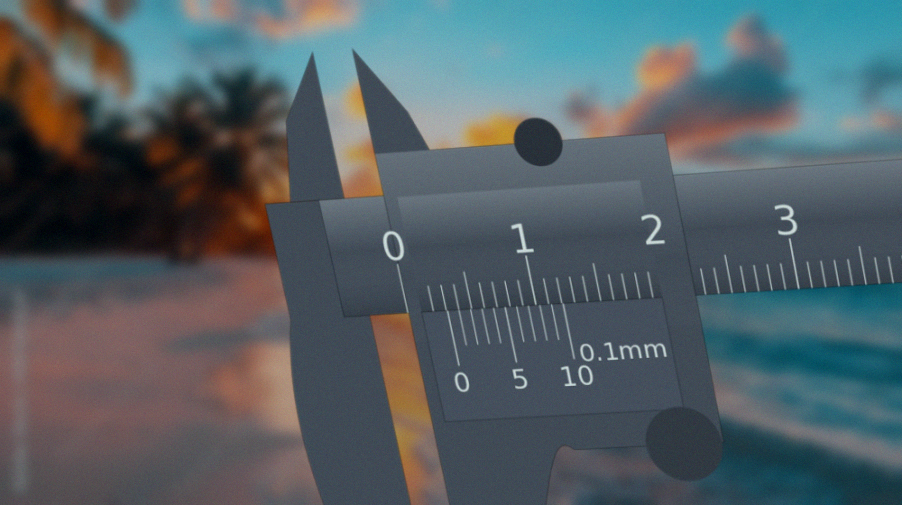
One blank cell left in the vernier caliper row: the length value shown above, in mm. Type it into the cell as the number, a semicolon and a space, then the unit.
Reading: 3.1; mm
